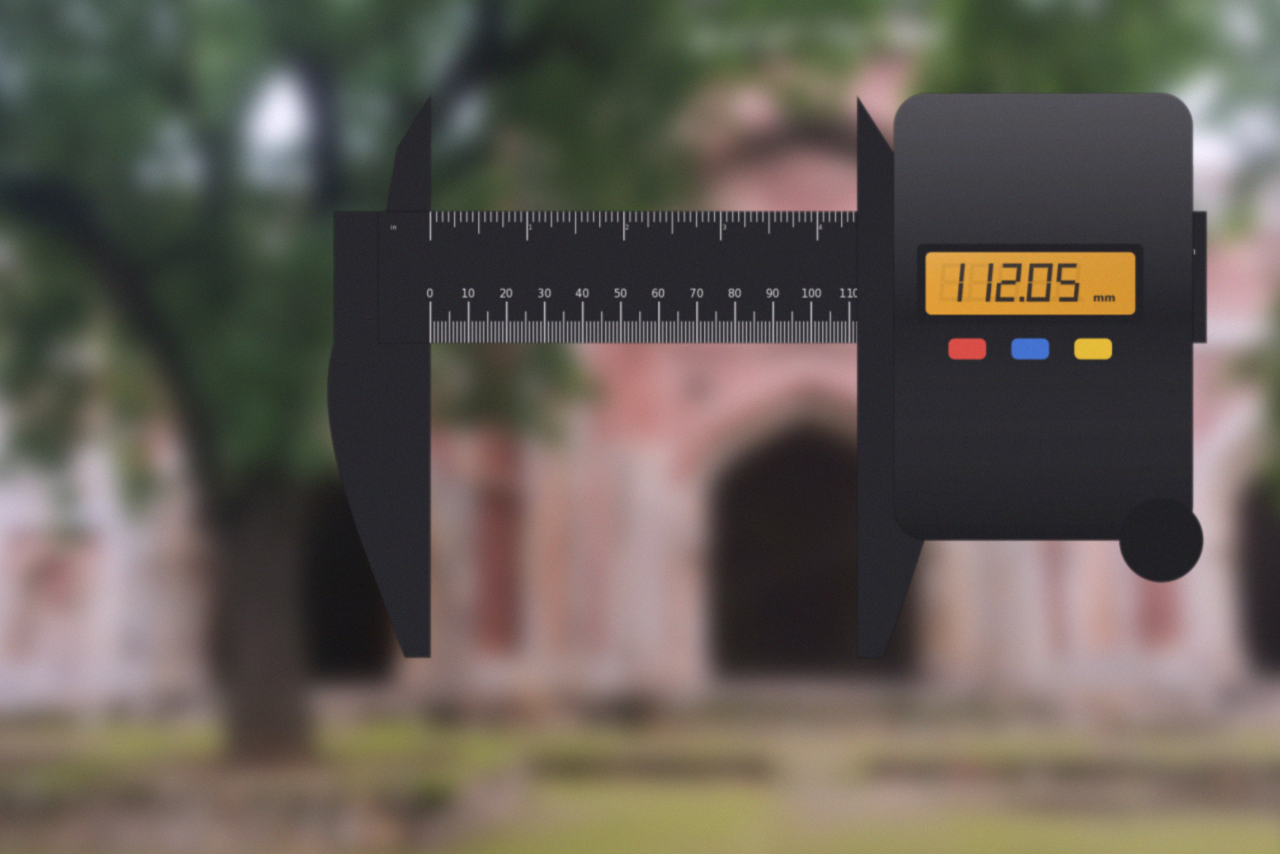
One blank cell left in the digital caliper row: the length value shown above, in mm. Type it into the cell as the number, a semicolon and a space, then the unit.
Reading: 112.05; mm
